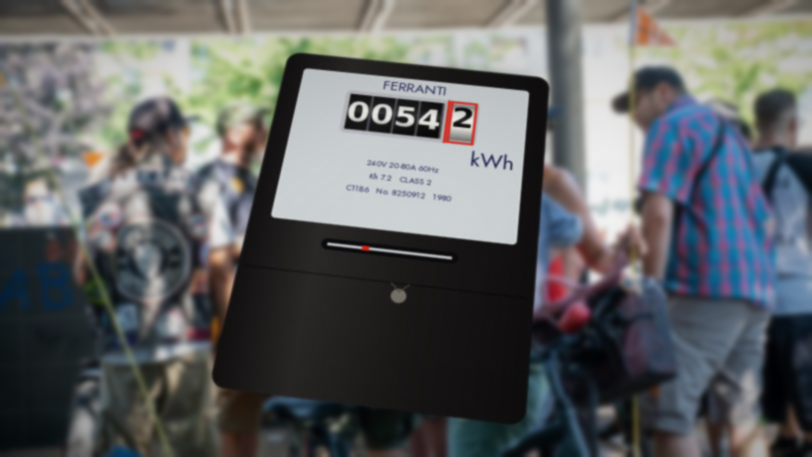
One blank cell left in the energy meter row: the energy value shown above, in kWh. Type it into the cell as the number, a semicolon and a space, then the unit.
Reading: 54.2; kWh
